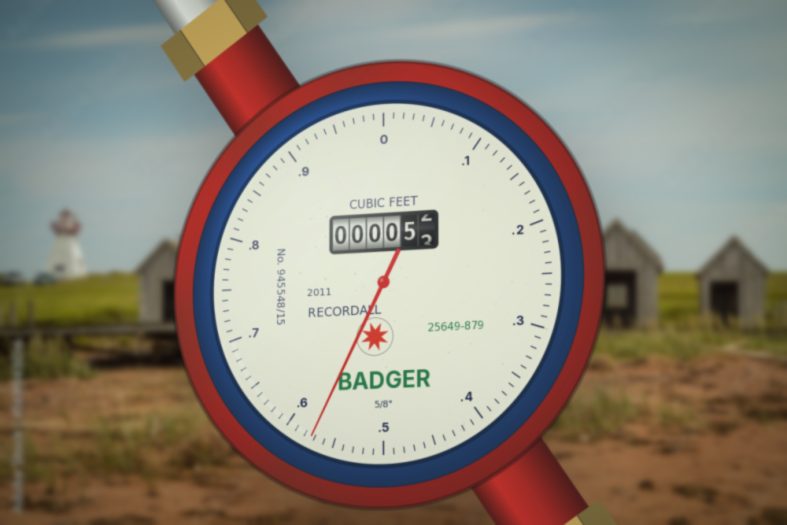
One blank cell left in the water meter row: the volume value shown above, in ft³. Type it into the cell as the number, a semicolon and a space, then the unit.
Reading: 52.57; ft³
